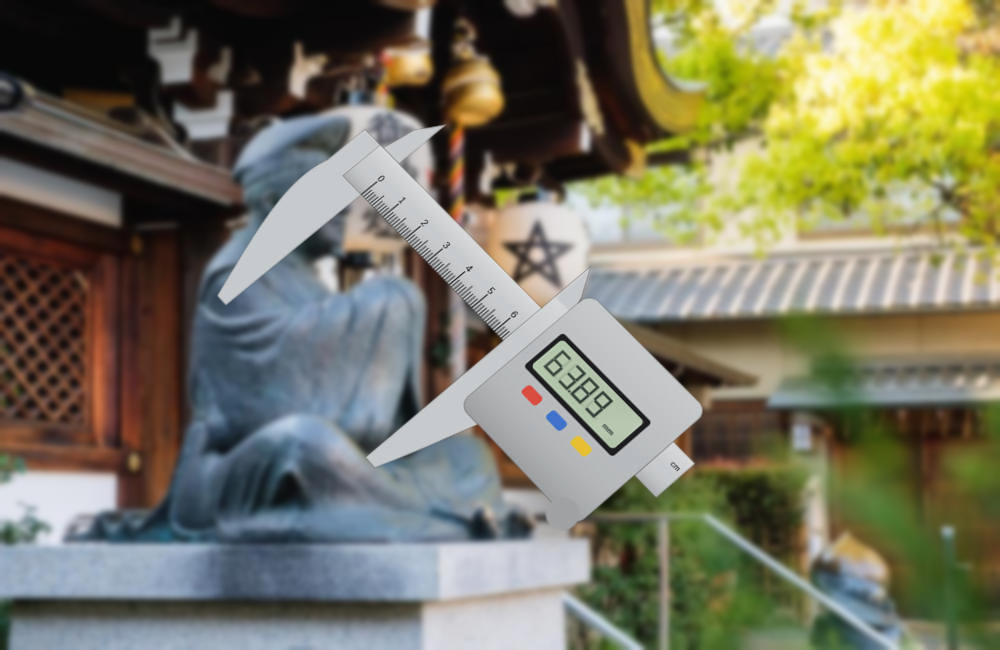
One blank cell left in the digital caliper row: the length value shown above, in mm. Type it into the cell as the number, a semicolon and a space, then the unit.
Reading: 63.89; mm
